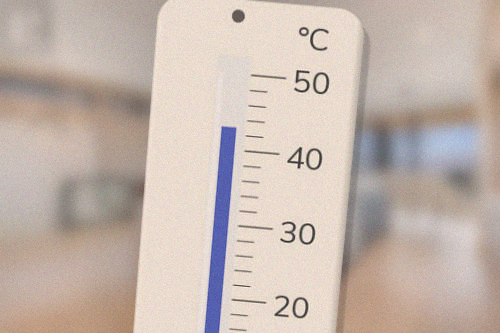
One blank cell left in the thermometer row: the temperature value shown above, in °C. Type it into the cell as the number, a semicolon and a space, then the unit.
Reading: 43; °C
